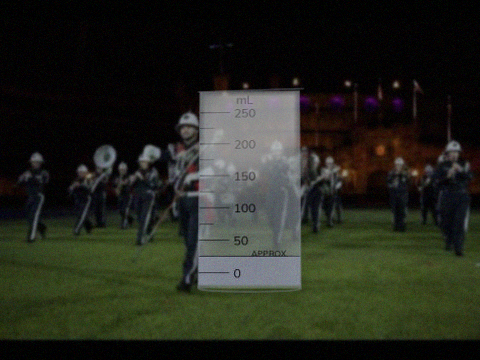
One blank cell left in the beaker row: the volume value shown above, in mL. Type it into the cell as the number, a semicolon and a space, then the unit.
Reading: 25; mL
